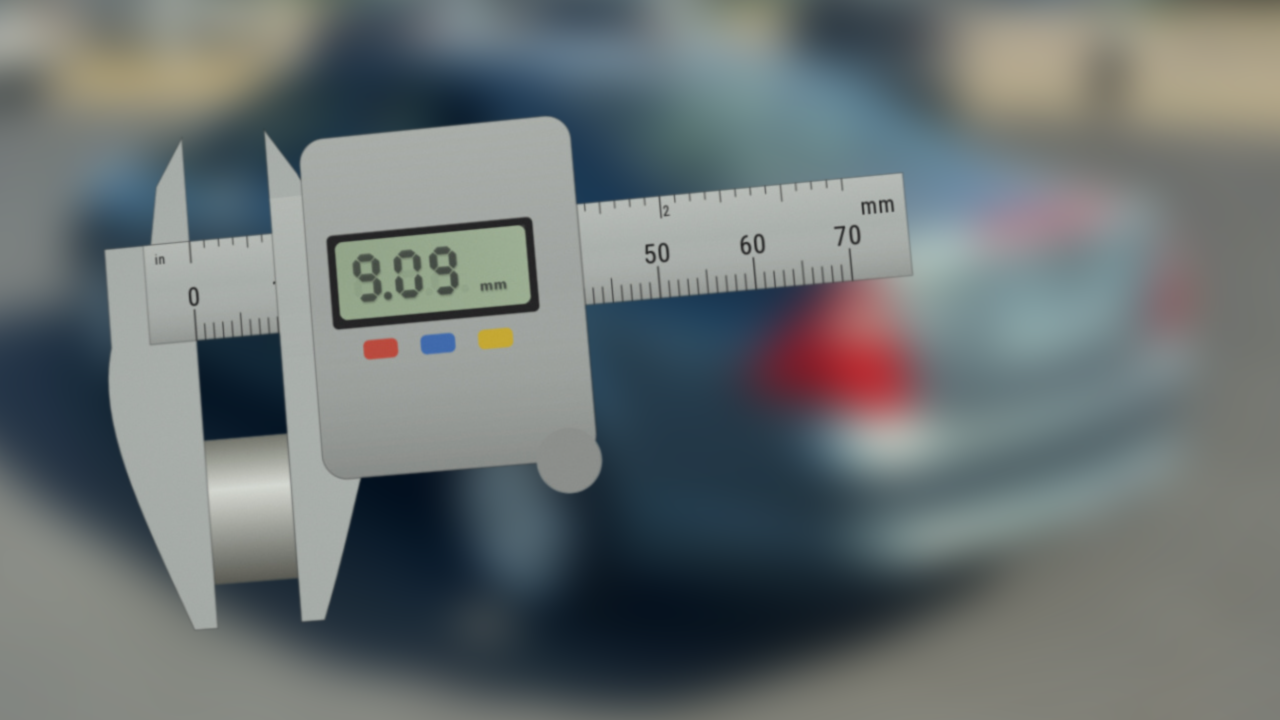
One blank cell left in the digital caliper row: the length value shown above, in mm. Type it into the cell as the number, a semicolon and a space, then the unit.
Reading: 9.09; mm
